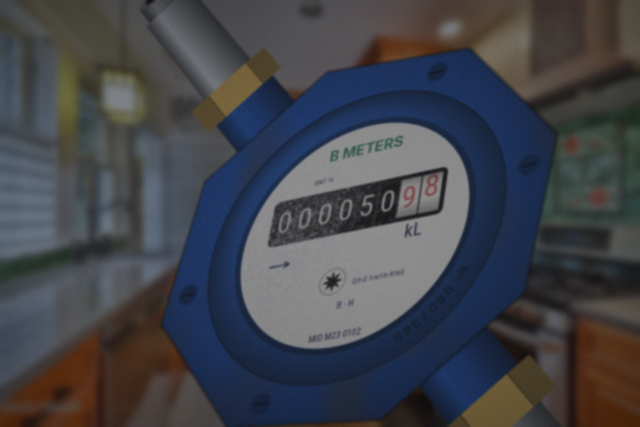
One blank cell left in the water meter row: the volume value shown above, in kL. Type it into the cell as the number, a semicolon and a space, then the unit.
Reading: 50.98; kL
